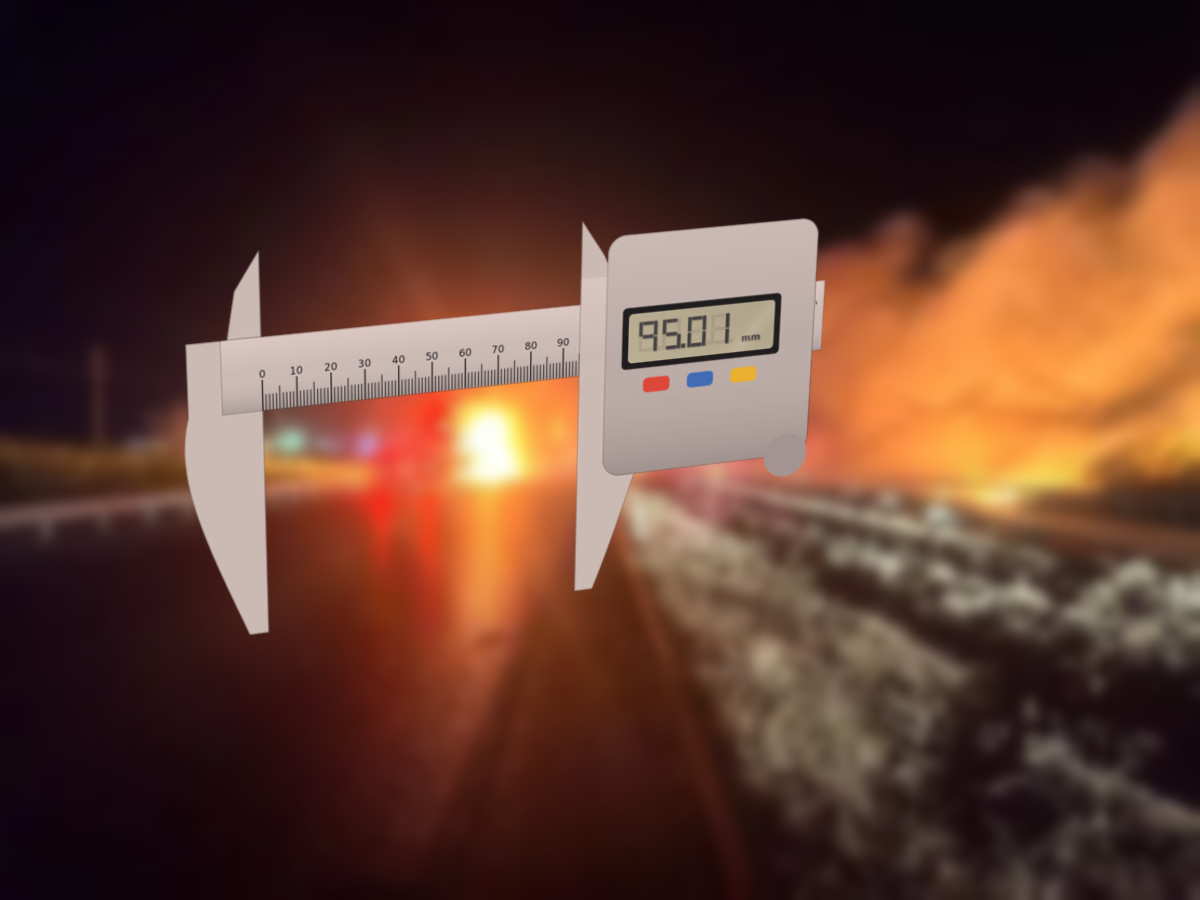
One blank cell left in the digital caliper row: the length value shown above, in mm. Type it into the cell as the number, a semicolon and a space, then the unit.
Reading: 95.01; mm
